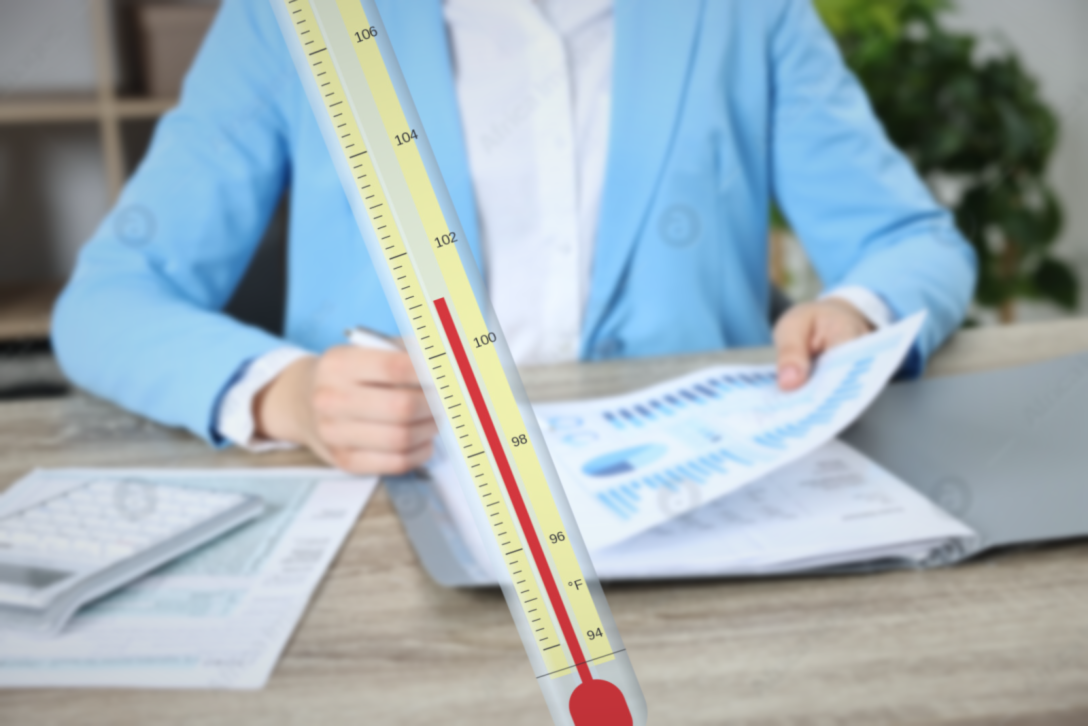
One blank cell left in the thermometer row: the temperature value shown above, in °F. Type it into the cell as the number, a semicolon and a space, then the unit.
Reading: 101; °F
